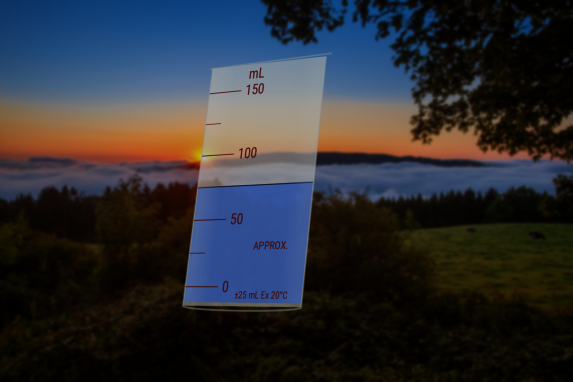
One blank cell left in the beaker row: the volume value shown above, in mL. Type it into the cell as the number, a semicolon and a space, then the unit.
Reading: 75; mL
